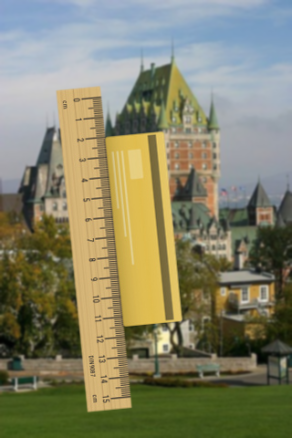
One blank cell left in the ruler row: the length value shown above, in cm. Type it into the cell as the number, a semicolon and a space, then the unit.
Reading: 9.5; cm
